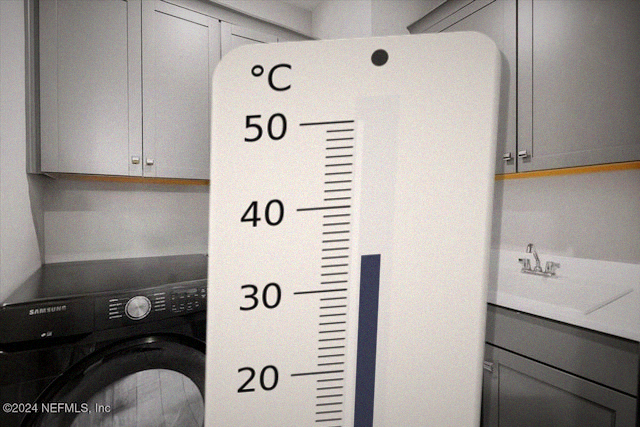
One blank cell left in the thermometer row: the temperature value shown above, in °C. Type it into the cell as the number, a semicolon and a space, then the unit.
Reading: 34; °C
